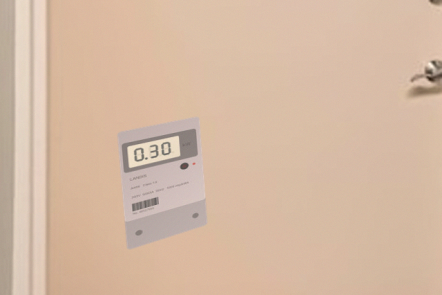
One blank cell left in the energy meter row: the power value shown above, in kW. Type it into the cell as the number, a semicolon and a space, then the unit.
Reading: 0.30; kW
